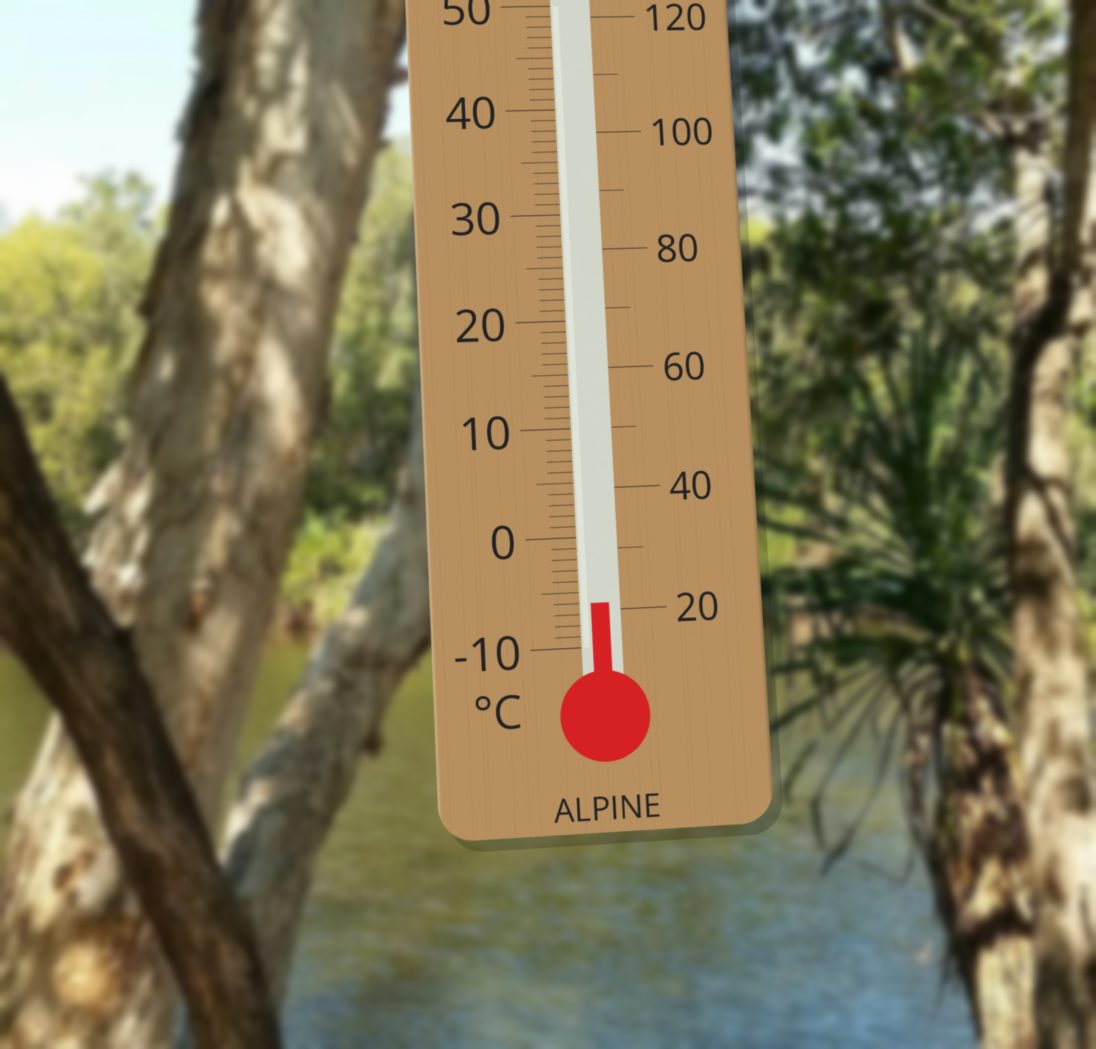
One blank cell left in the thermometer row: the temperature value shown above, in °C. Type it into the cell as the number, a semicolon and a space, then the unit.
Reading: -6; °C
